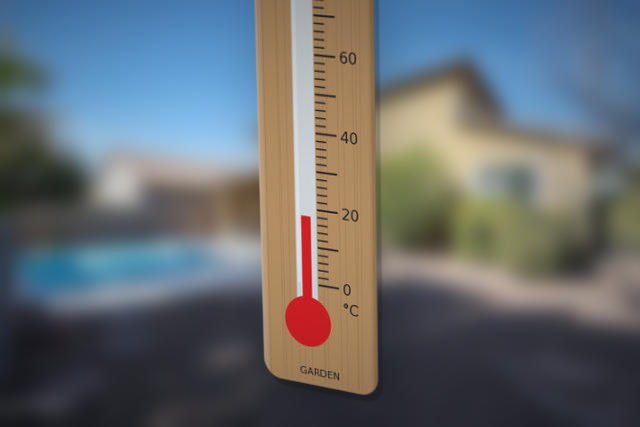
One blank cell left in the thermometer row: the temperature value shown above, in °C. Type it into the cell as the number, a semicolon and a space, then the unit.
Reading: 18; °C
